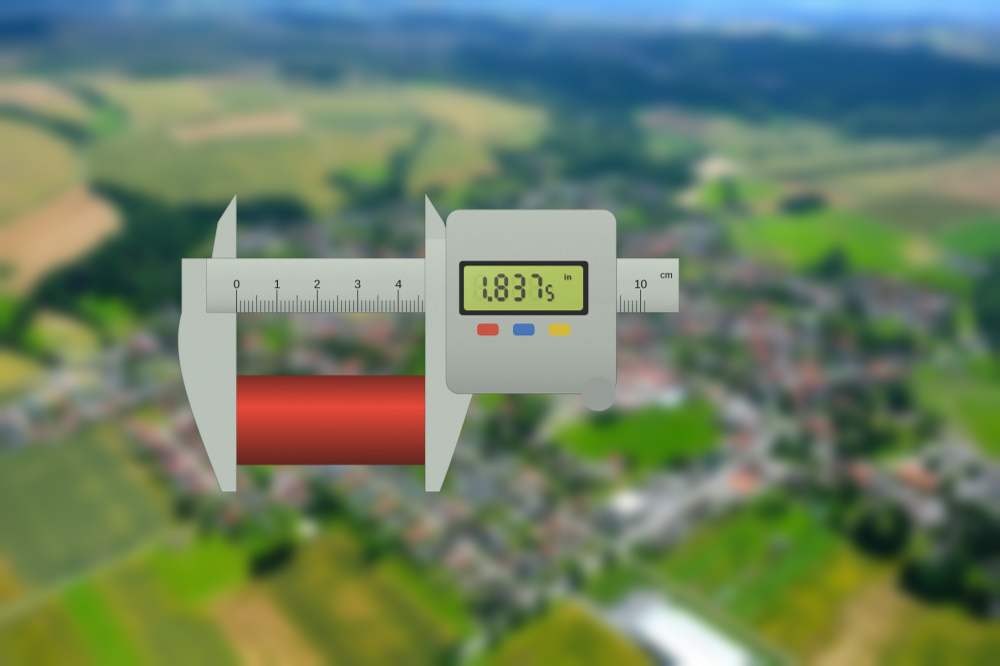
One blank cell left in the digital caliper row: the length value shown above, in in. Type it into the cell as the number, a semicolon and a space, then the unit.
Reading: 1.8375; in
